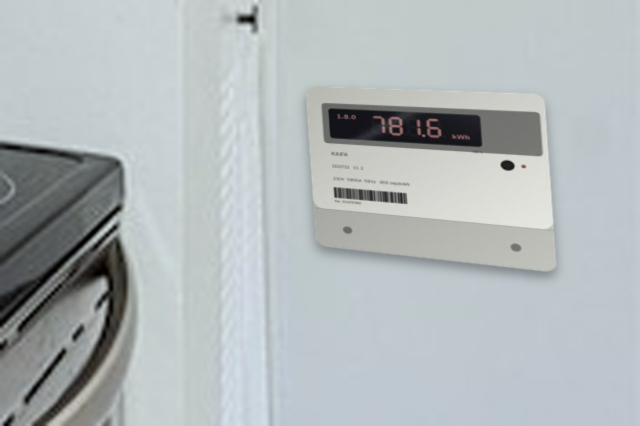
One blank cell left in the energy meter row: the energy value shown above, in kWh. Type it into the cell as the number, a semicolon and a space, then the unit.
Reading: 781.6; kWh
